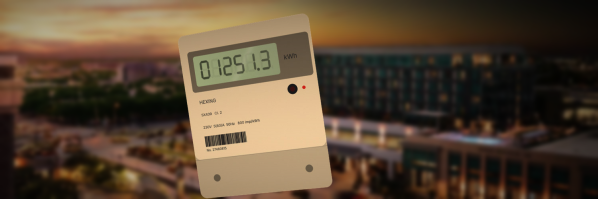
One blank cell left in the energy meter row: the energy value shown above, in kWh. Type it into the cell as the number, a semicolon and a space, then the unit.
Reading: 1251.3; kWh
